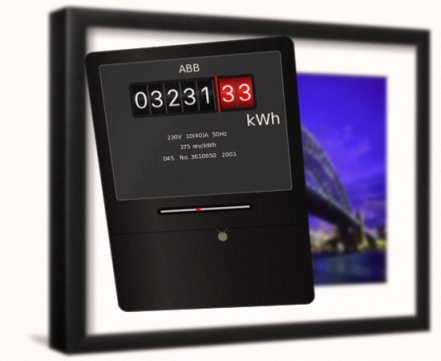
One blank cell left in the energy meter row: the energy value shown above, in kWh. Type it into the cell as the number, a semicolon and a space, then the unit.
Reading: 3231.33; kWh
